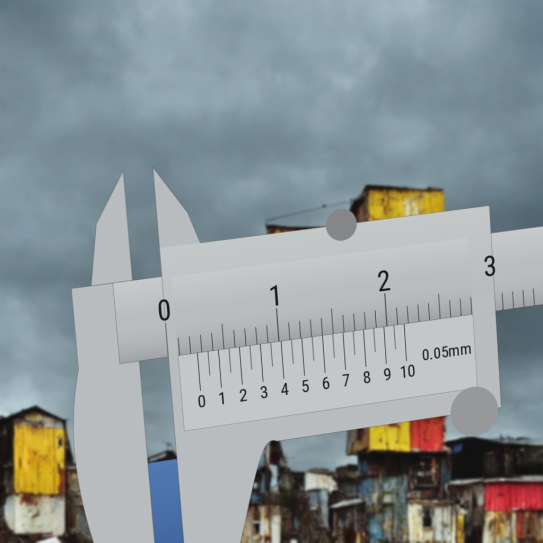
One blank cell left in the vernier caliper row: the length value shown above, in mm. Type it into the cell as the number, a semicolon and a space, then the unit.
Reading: 2.6; mm
